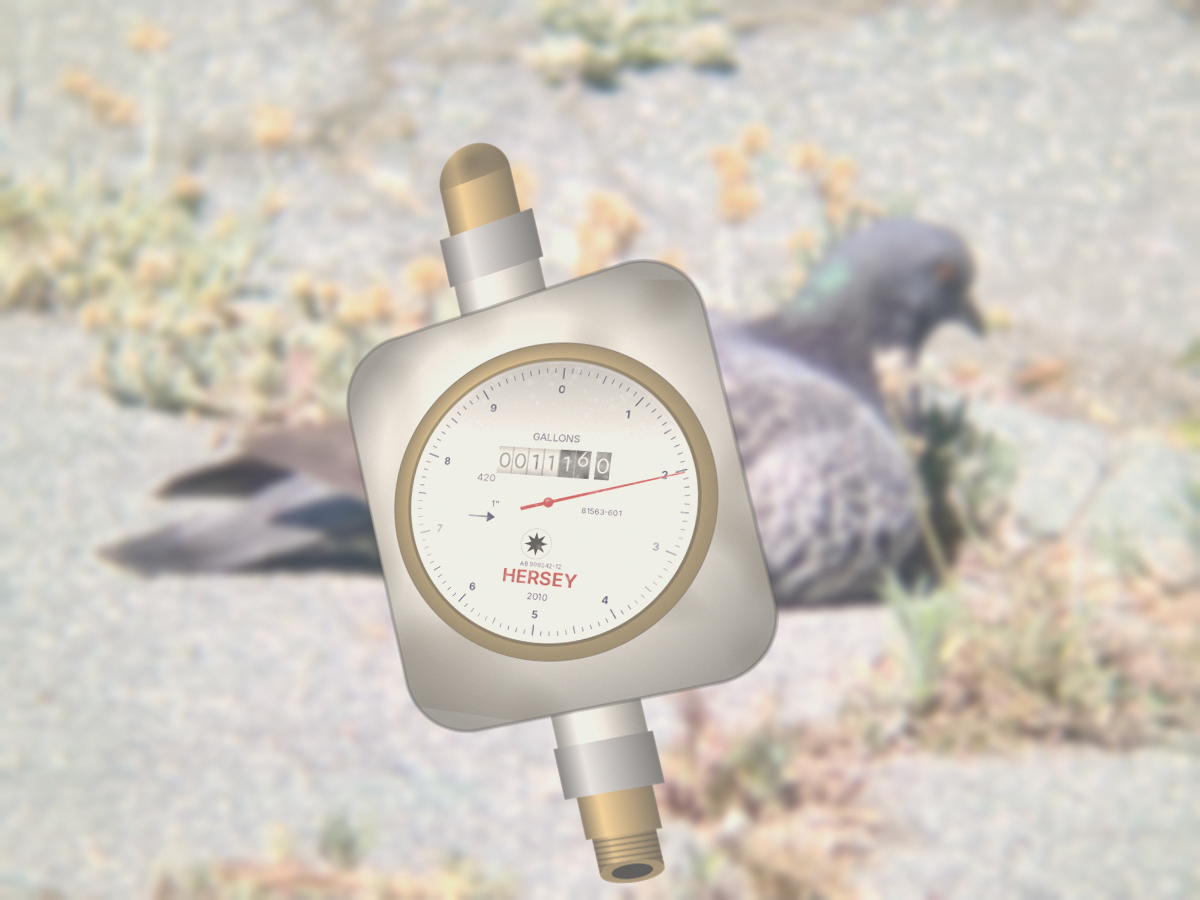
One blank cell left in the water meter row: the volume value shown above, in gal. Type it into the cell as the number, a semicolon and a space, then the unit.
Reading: 11162.0; gal
